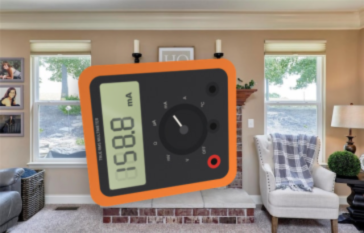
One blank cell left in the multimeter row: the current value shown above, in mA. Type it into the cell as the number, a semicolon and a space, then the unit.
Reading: 158.8; mA
